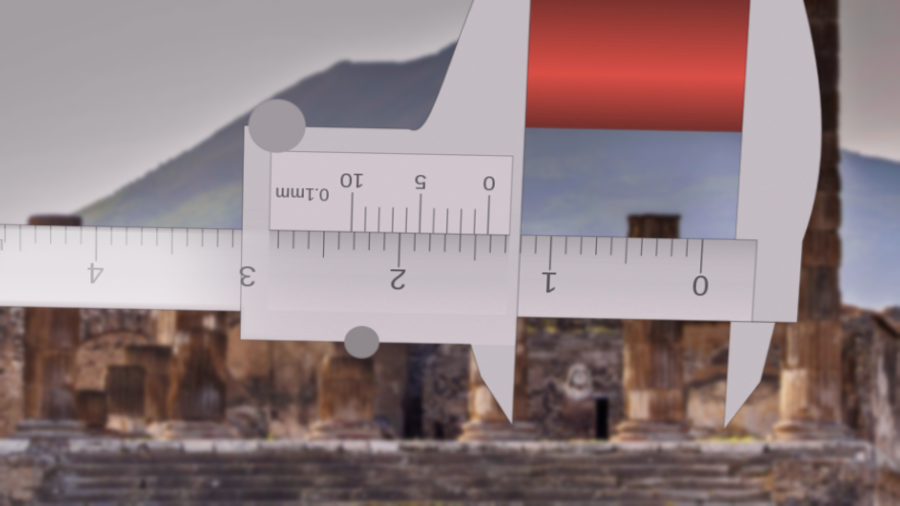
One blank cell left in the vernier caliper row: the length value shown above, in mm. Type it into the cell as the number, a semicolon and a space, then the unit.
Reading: 14.2; mm
